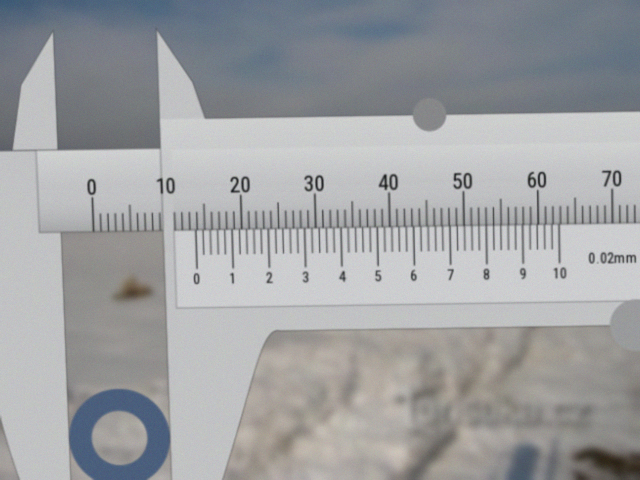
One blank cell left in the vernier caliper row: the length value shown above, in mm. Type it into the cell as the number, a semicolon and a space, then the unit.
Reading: 13.8; mm
